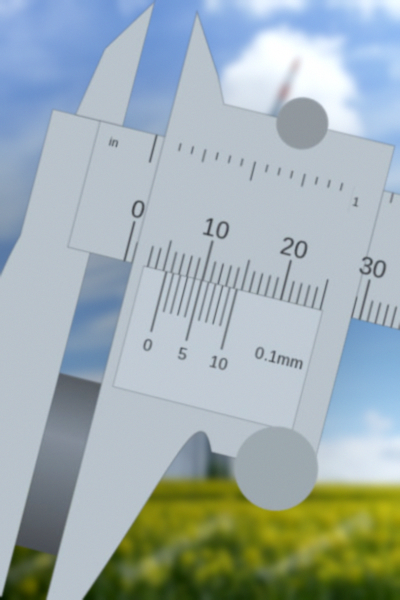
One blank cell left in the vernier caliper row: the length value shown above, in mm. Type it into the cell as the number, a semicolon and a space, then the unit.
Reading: 5.4; mm
